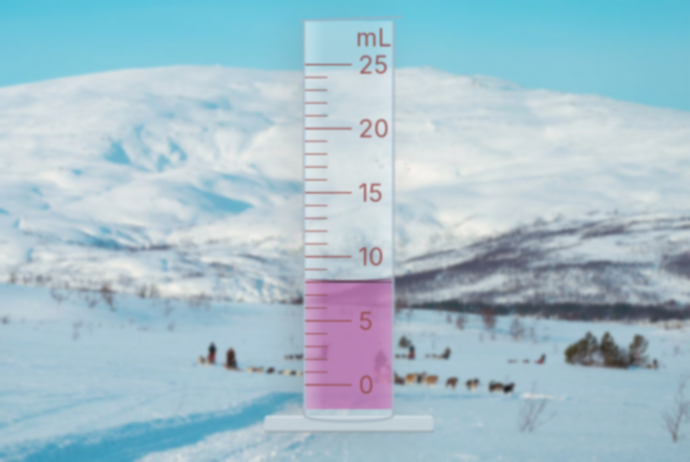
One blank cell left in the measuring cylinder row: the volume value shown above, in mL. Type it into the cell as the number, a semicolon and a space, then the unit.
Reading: 8; mL
